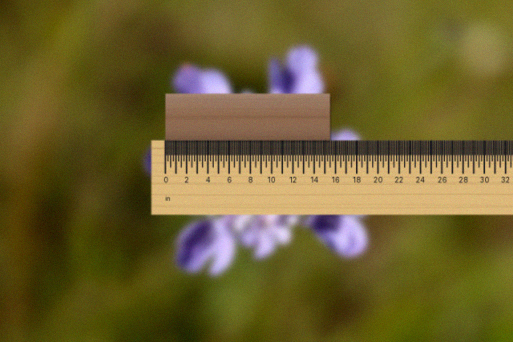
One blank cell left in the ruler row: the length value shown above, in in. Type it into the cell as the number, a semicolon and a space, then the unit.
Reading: 15.5; in
